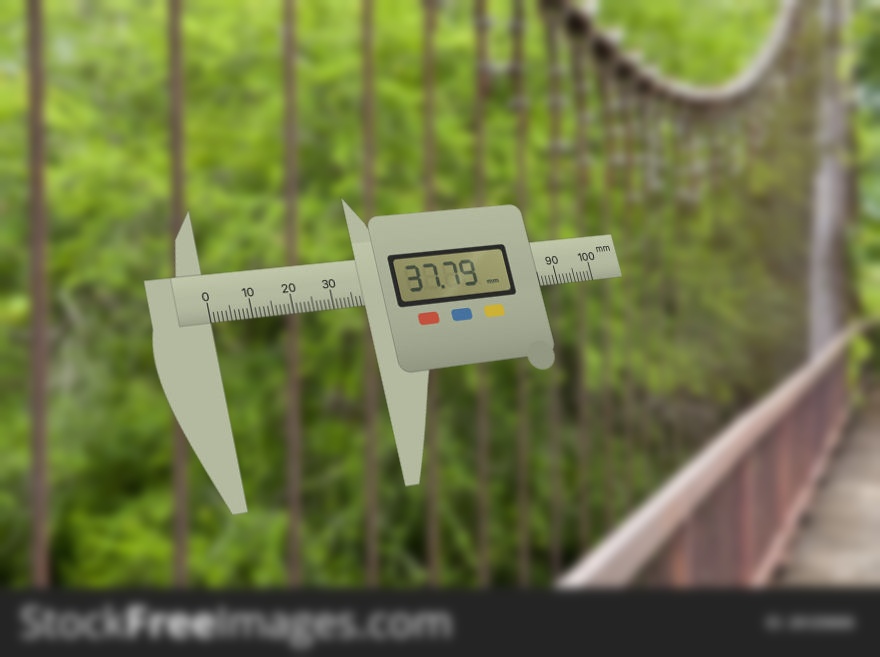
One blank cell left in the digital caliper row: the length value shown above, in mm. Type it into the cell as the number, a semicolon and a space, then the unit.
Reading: 37.79; mm
